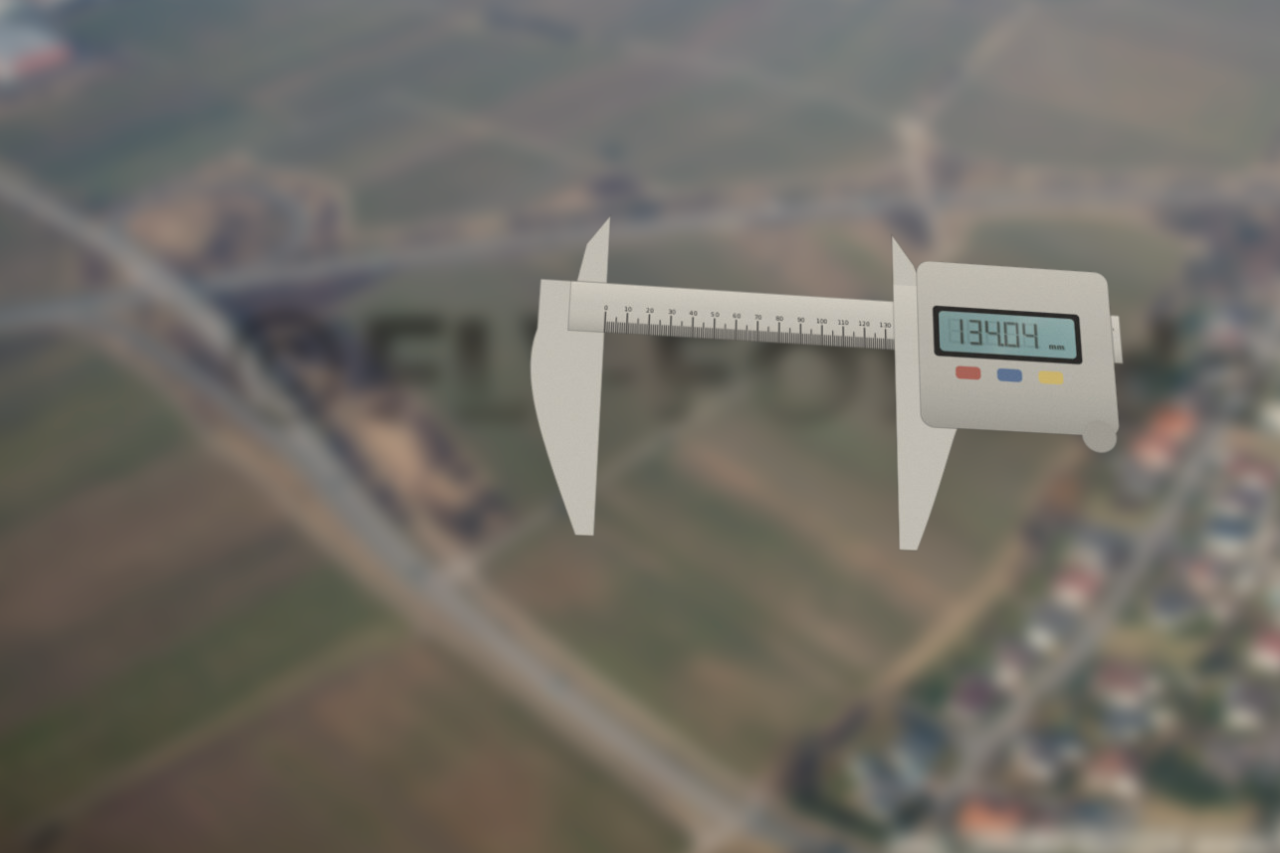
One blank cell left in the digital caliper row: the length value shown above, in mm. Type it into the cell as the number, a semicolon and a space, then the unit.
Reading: 134.04; mm
